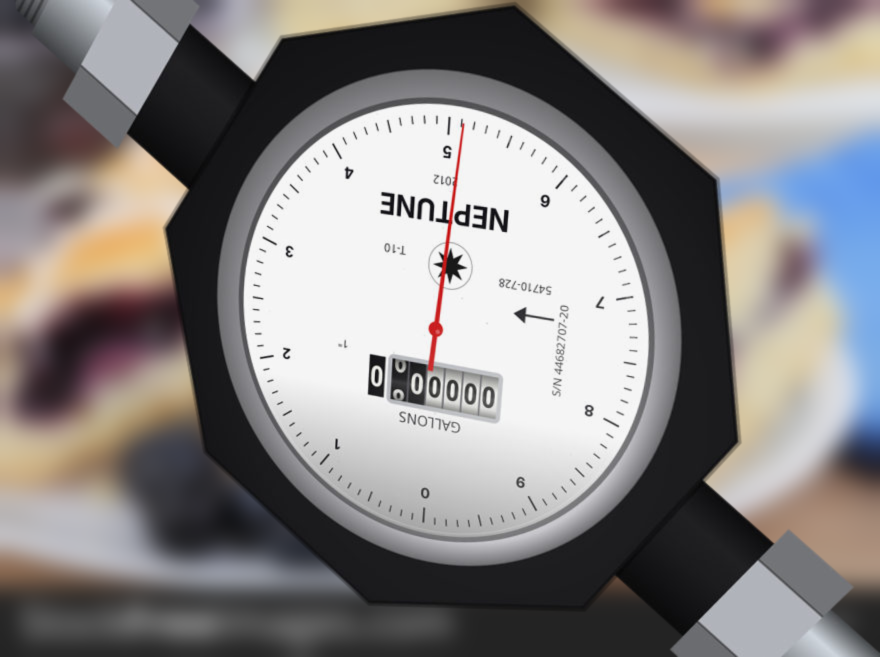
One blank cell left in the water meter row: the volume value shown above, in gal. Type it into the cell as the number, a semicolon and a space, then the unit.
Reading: 85.1; gal
